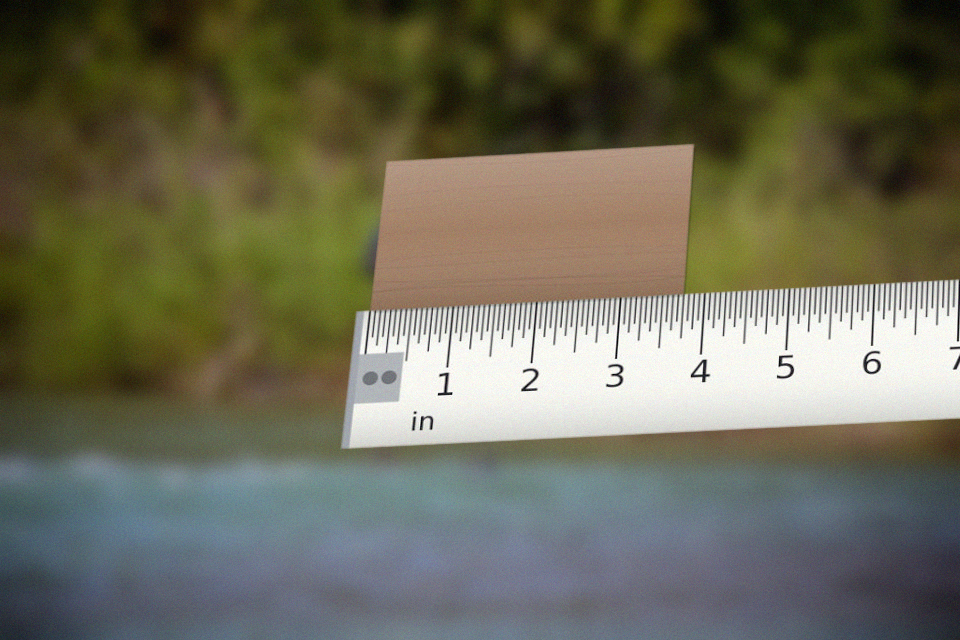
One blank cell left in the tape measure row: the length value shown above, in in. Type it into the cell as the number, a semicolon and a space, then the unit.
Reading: 3.75; in
